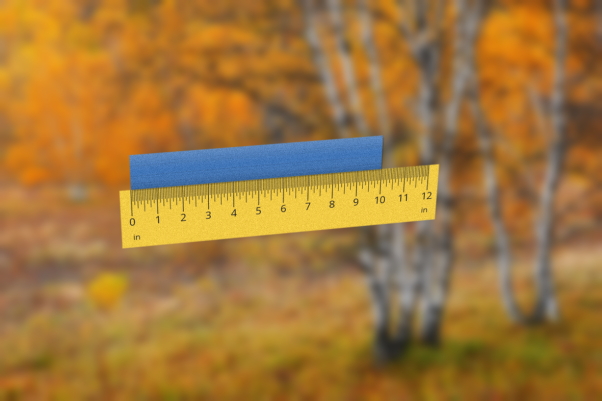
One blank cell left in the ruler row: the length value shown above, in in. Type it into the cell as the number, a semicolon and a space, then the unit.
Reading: 10; in
